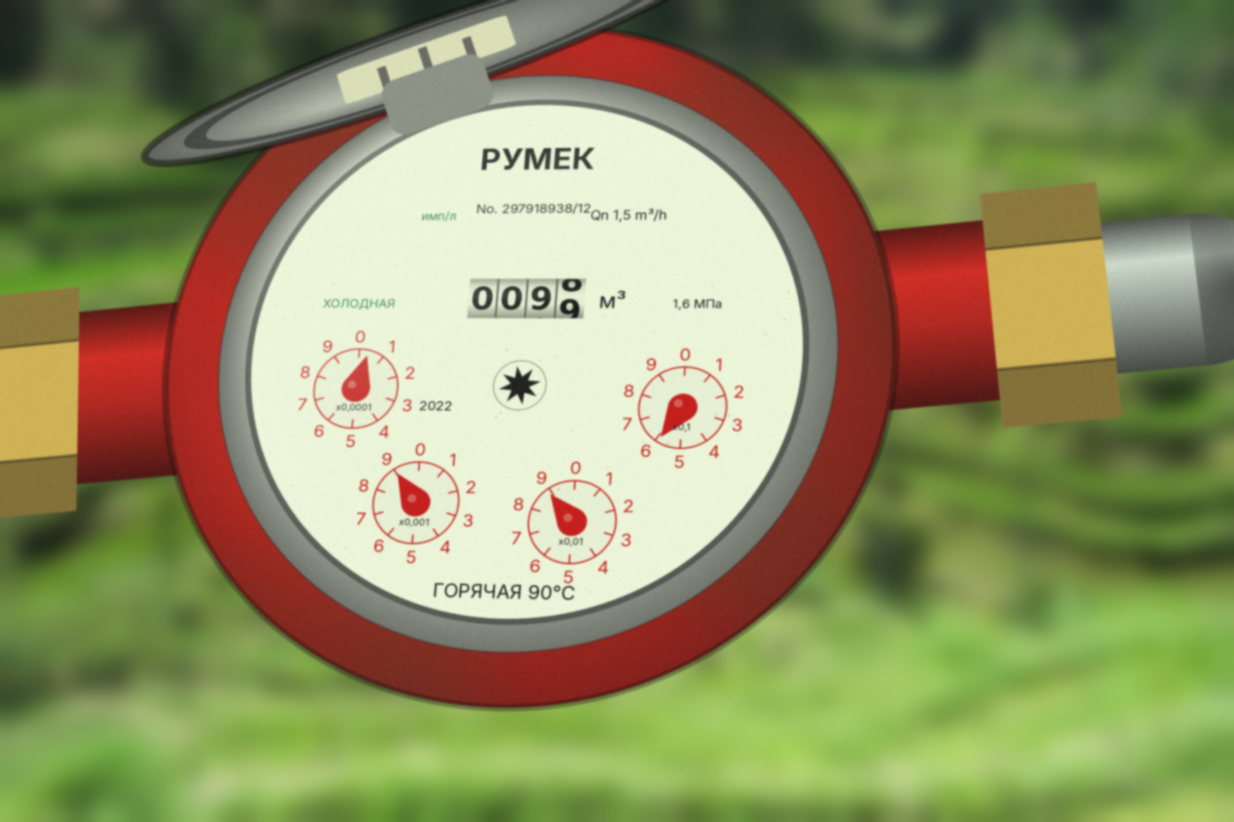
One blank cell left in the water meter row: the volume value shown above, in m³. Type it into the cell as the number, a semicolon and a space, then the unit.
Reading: 98.5890; m³
